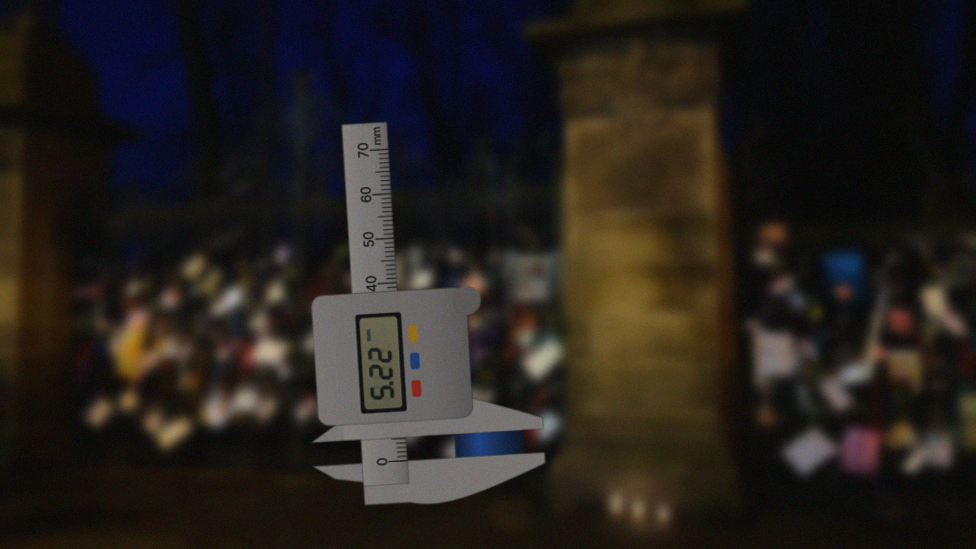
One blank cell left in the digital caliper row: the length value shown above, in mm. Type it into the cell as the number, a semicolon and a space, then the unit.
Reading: 5.22; mm
